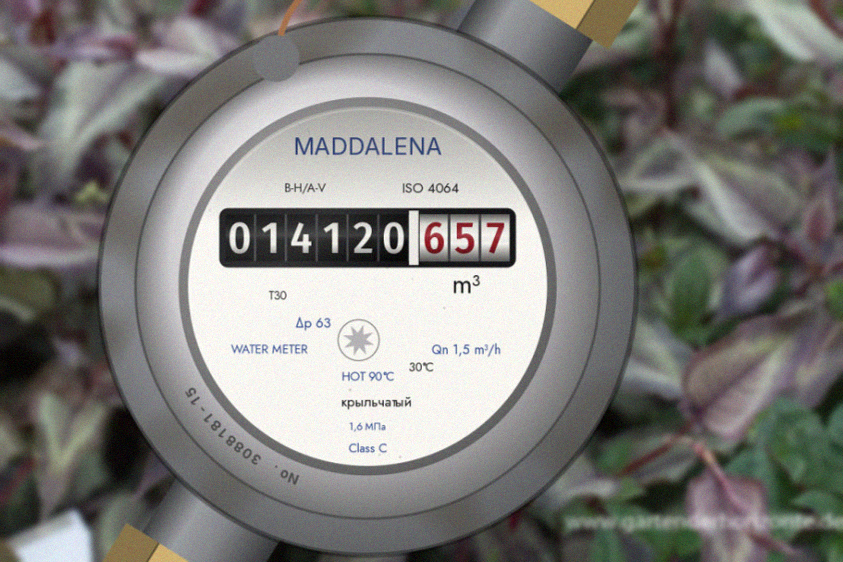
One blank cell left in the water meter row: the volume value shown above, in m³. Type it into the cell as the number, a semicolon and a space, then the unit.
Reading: 14120.657; m³
